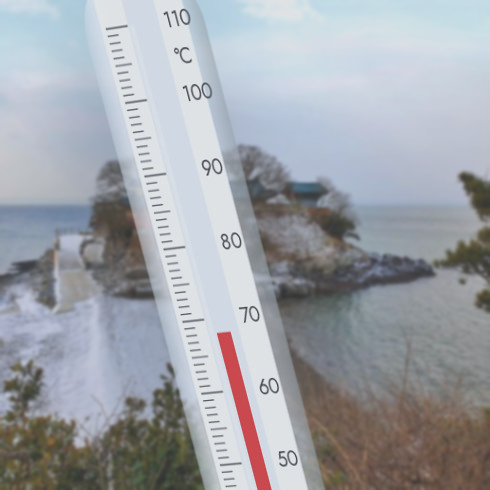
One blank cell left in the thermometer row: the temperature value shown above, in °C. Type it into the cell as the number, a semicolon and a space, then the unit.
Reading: 68; °C
